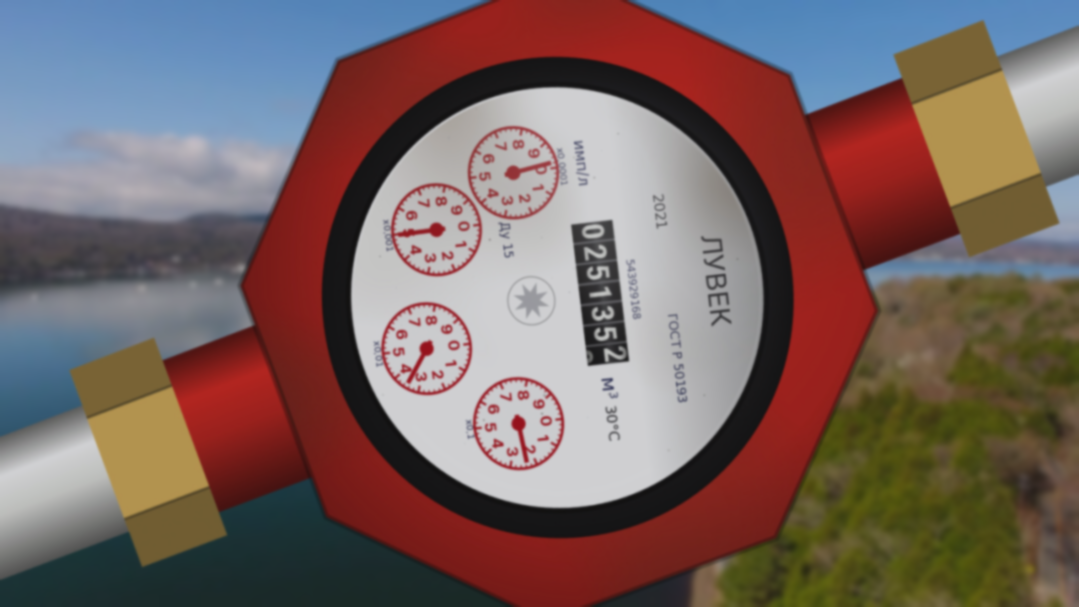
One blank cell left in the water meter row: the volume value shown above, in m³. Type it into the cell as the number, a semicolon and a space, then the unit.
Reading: 251352.2349; m³
